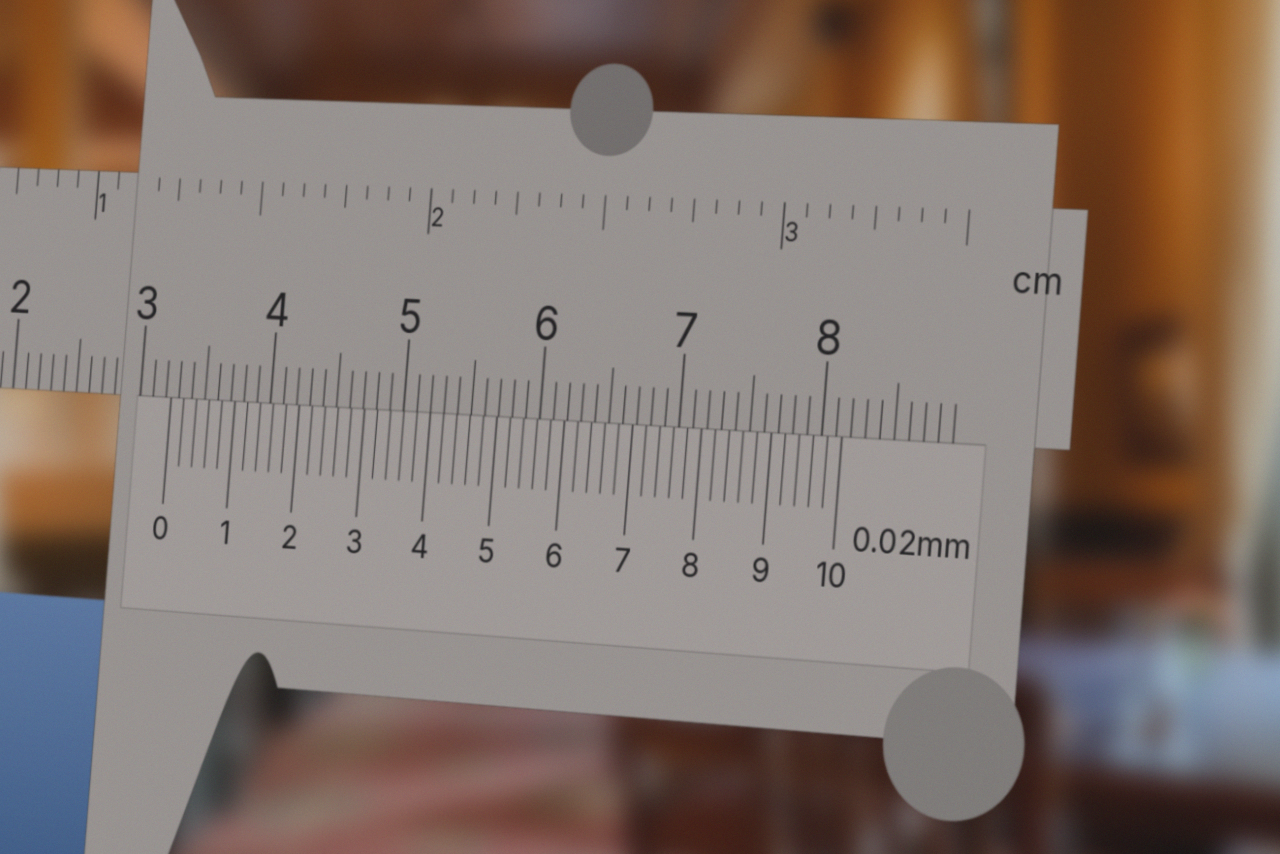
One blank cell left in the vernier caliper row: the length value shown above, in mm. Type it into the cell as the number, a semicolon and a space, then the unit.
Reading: 32.4; mm
